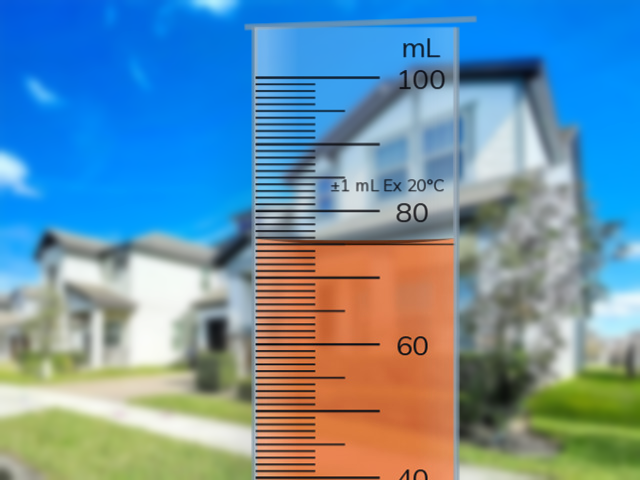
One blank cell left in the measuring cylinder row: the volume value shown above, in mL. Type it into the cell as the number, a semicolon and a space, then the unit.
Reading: 75; mL
